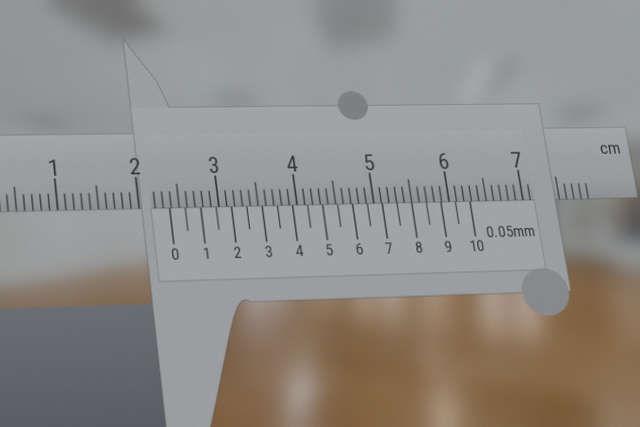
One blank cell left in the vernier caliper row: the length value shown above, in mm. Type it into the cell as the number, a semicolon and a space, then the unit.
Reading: 23.8; mm
